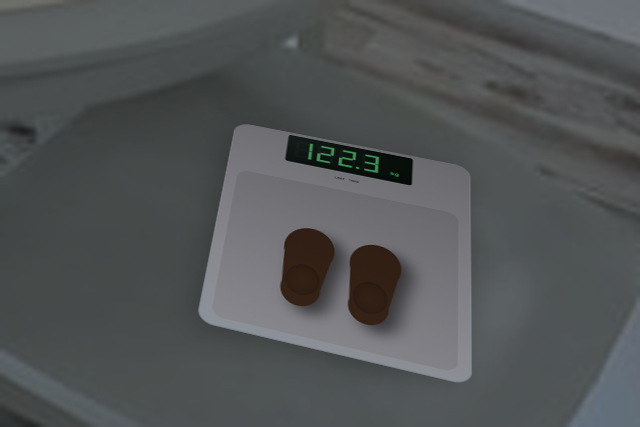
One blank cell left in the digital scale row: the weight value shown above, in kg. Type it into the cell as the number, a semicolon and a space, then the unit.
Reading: 122.3; kg
